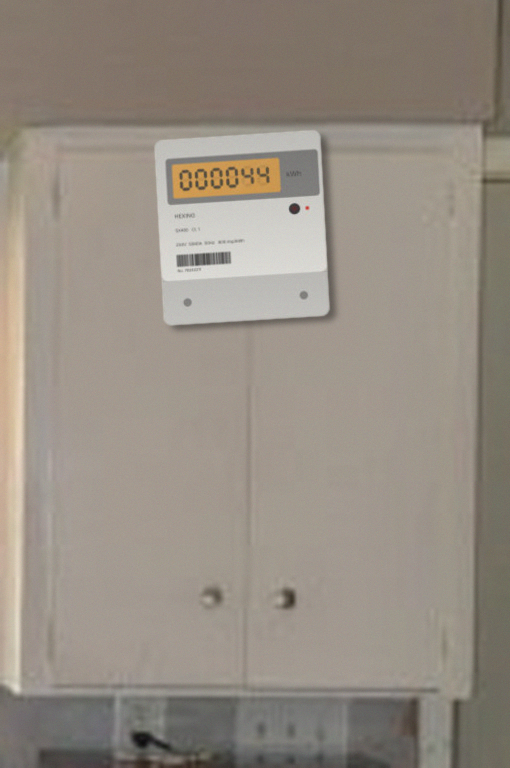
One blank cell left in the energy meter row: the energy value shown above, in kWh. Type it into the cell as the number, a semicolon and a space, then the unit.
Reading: 44; kWh
